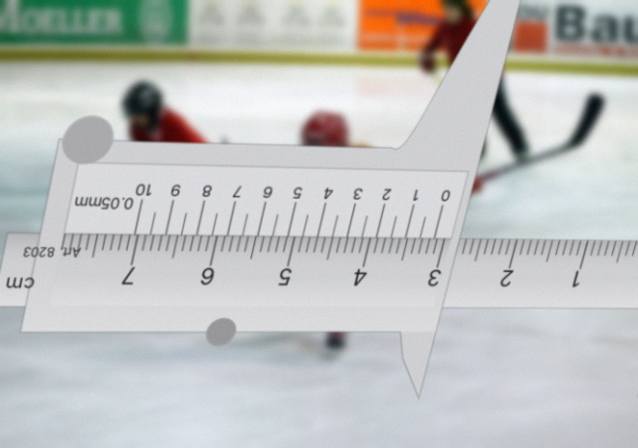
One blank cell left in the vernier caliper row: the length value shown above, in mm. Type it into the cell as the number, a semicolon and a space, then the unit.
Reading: 31.4; mm
